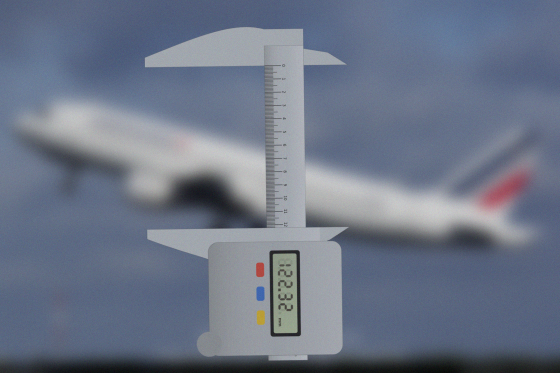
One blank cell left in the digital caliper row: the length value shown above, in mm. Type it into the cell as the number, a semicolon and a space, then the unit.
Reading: 122.32; mm
